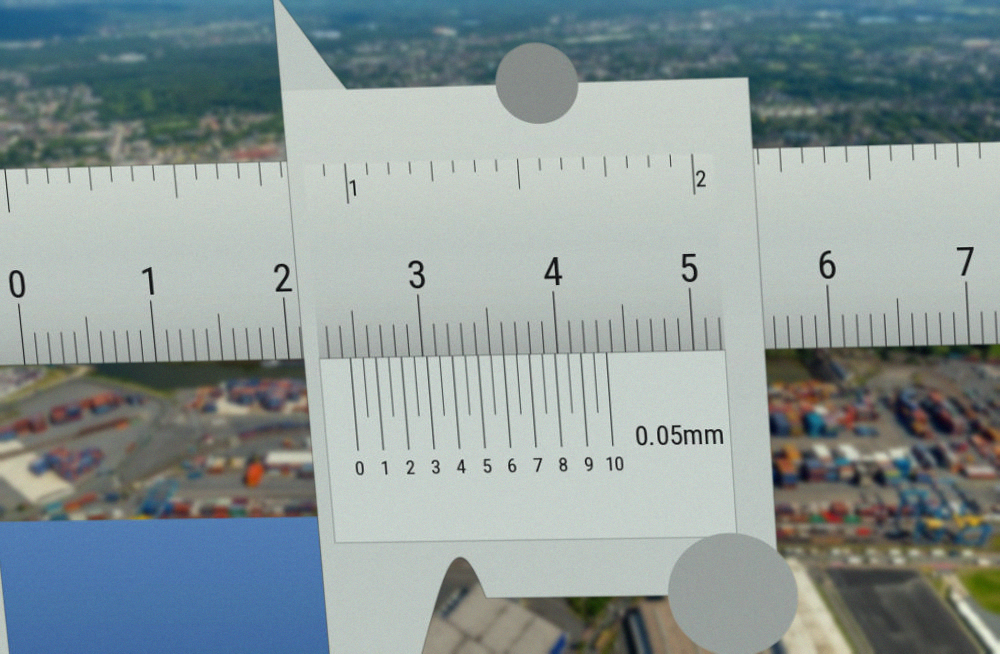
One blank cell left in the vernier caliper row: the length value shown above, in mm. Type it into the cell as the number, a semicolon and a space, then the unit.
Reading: 24.6; mm
